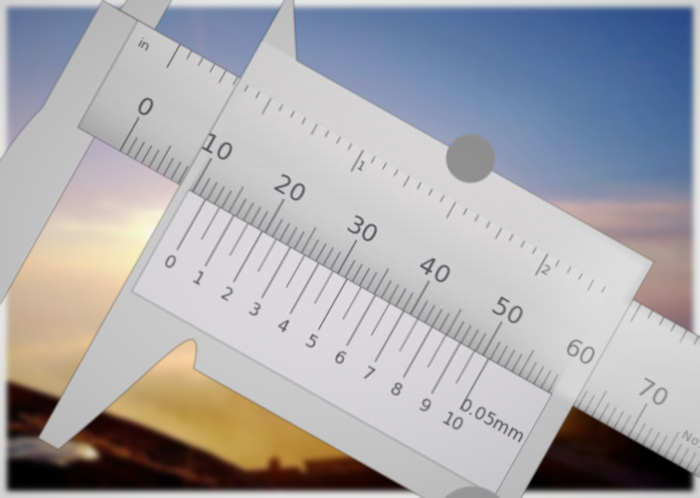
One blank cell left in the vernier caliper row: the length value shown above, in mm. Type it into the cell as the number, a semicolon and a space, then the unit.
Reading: 11.8; mm
